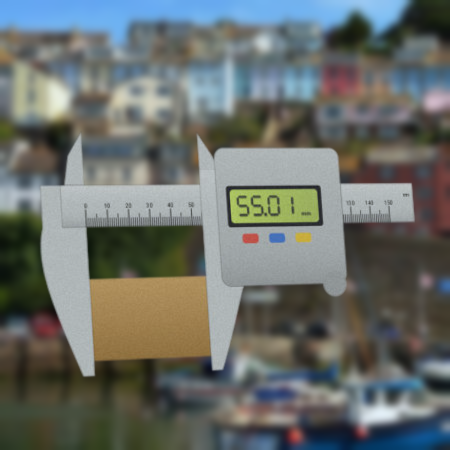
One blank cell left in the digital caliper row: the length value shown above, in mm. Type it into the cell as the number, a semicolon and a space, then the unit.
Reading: 55.01; mm
